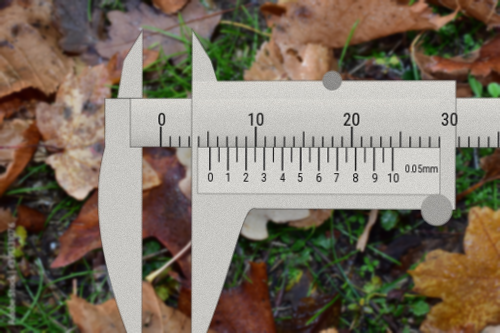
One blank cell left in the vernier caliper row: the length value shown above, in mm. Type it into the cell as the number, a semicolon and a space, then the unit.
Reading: 5.2; mm
